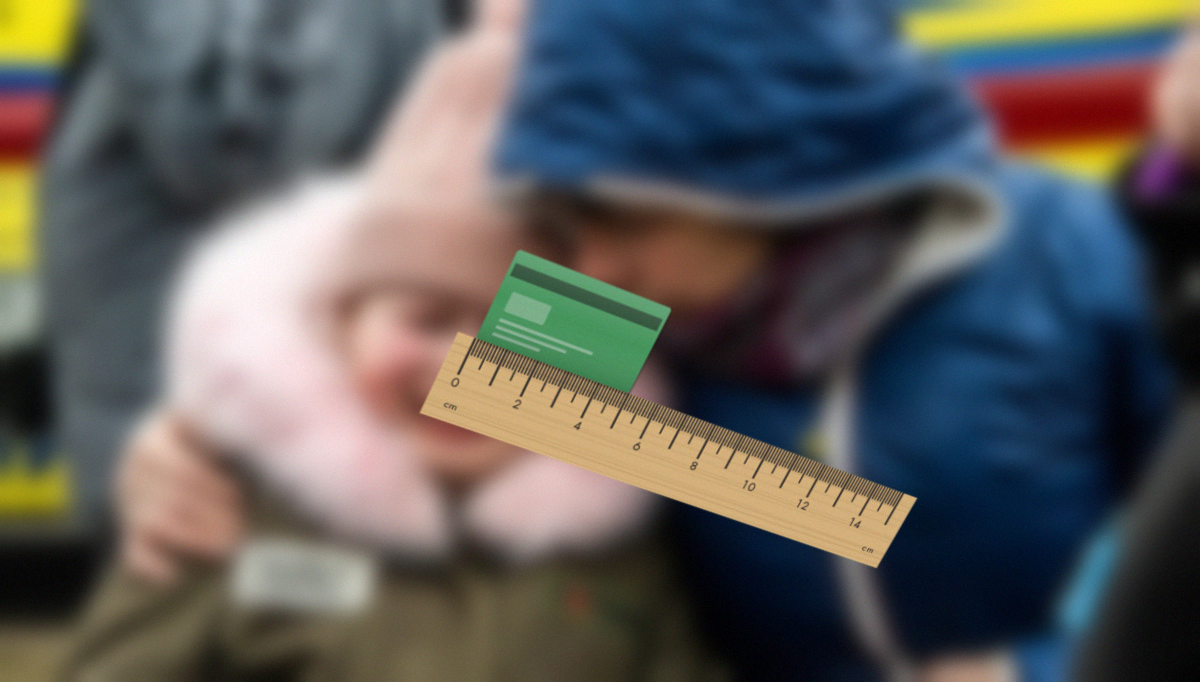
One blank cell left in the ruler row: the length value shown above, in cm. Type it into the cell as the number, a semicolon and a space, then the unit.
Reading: 5; cm
